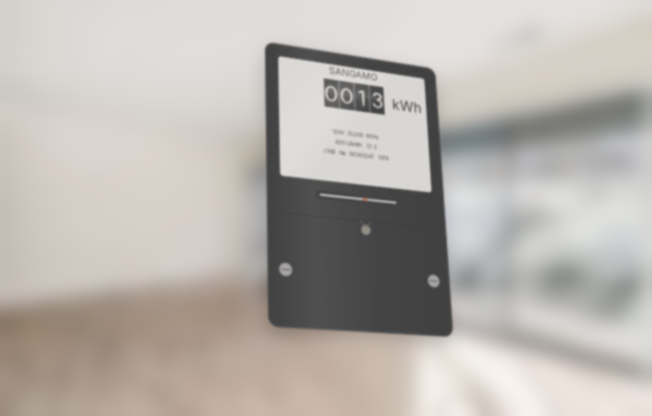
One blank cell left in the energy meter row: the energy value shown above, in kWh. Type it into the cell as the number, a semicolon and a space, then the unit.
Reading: 13; kWh
